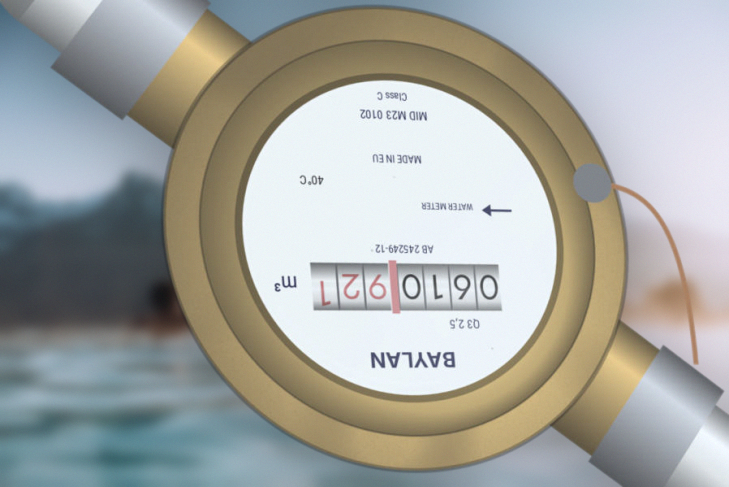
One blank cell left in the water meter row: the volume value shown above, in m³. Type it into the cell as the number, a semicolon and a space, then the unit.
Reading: 610.921; m³
